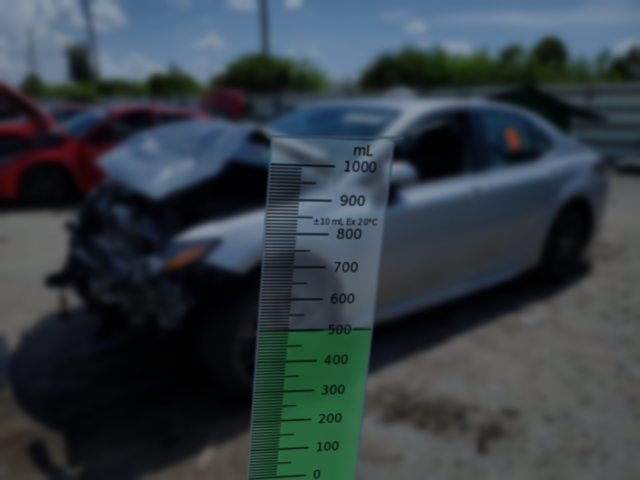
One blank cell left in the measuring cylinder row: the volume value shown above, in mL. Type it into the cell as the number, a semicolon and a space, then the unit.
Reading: 500; mL
